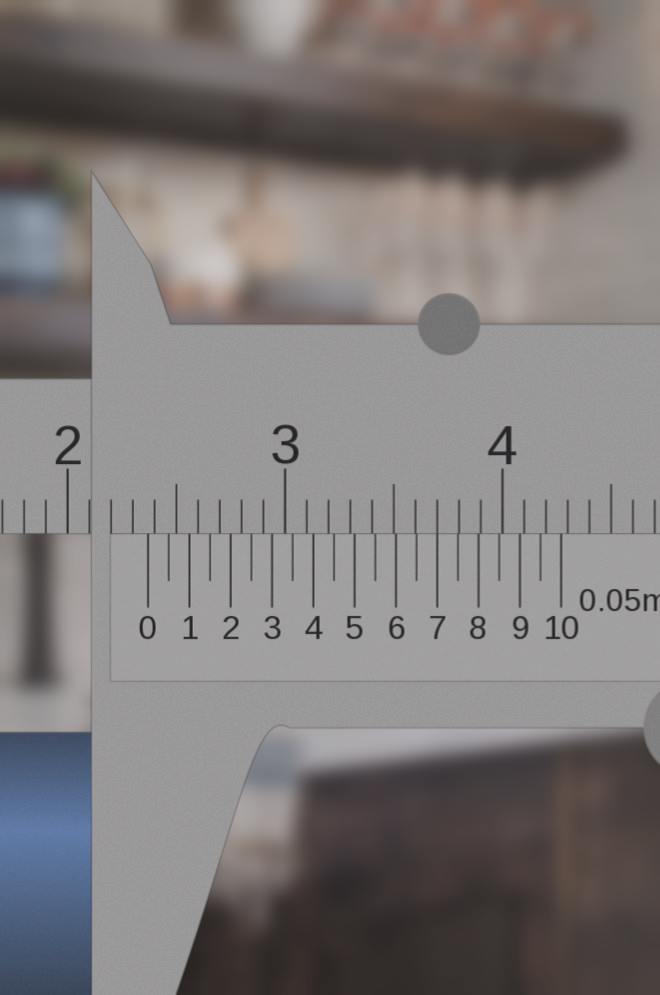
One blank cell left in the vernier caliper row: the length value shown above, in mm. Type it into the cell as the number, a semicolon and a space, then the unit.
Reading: 23.7; mm
